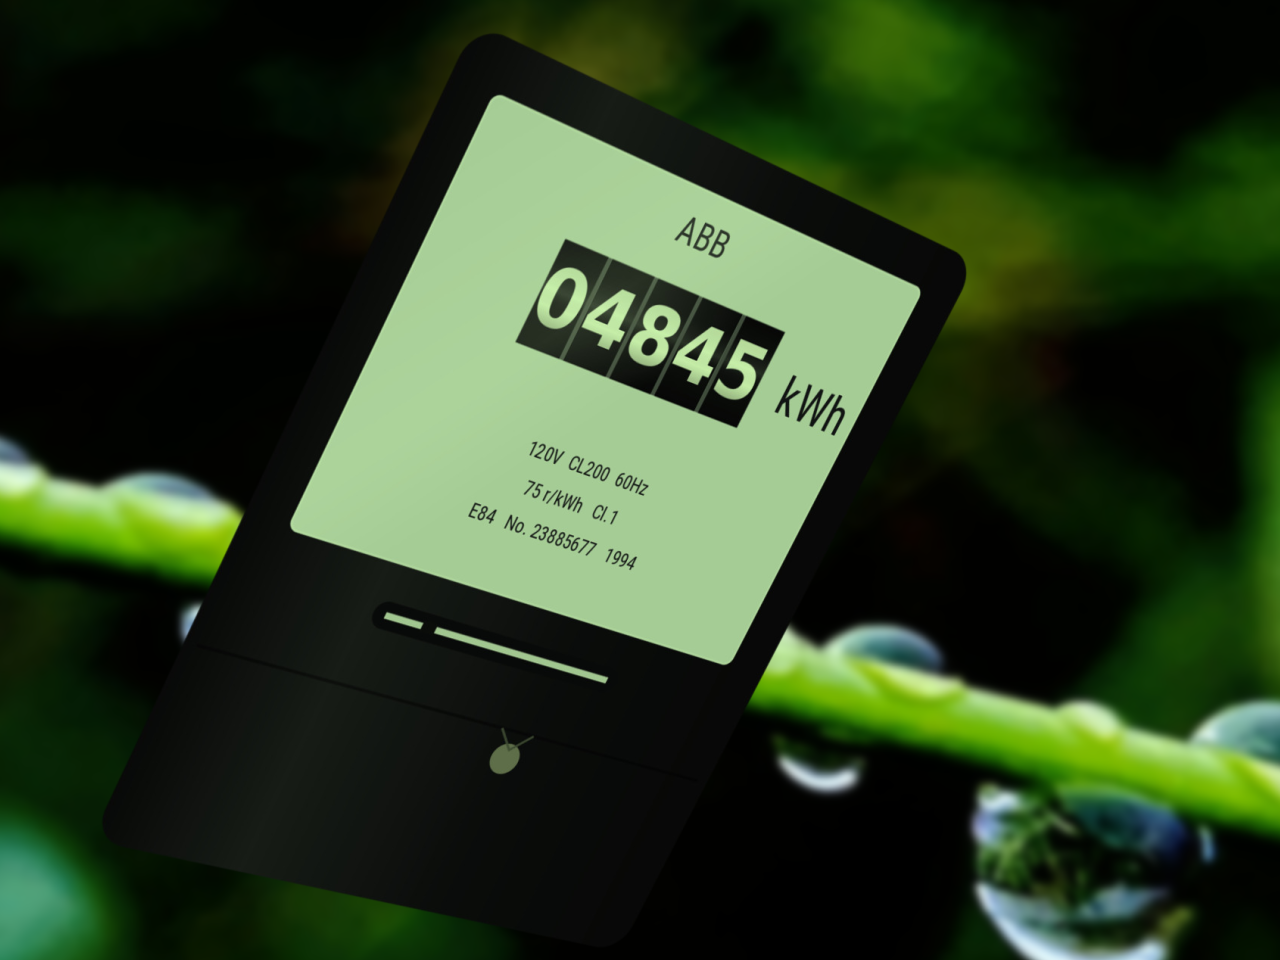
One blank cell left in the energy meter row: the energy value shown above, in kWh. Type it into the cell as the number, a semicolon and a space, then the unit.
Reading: 4845; kWh
